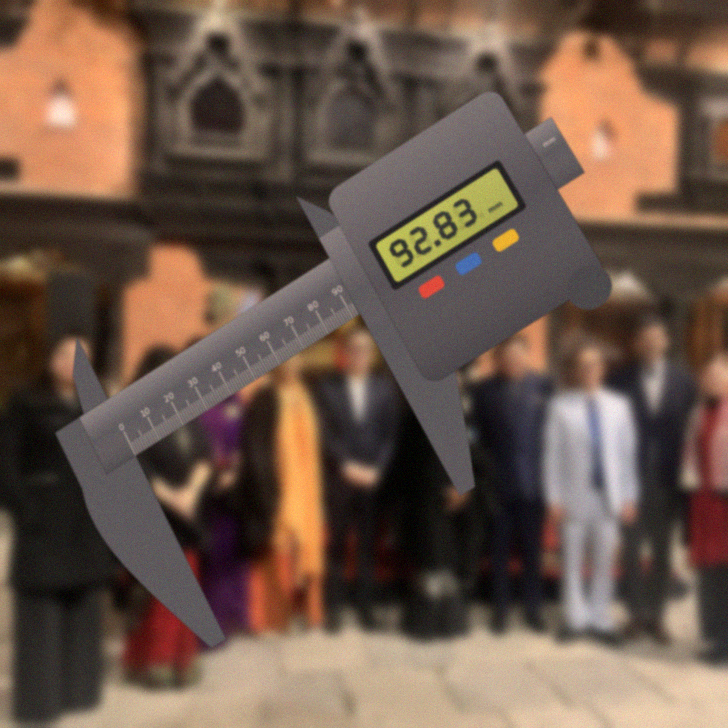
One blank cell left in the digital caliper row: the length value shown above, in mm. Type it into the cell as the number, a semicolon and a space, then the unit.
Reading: 92.83; mm
